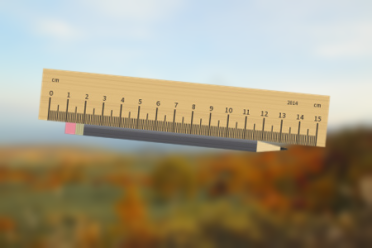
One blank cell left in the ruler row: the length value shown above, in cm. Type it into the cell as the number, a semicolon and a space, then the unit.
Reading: 12.5; cm
